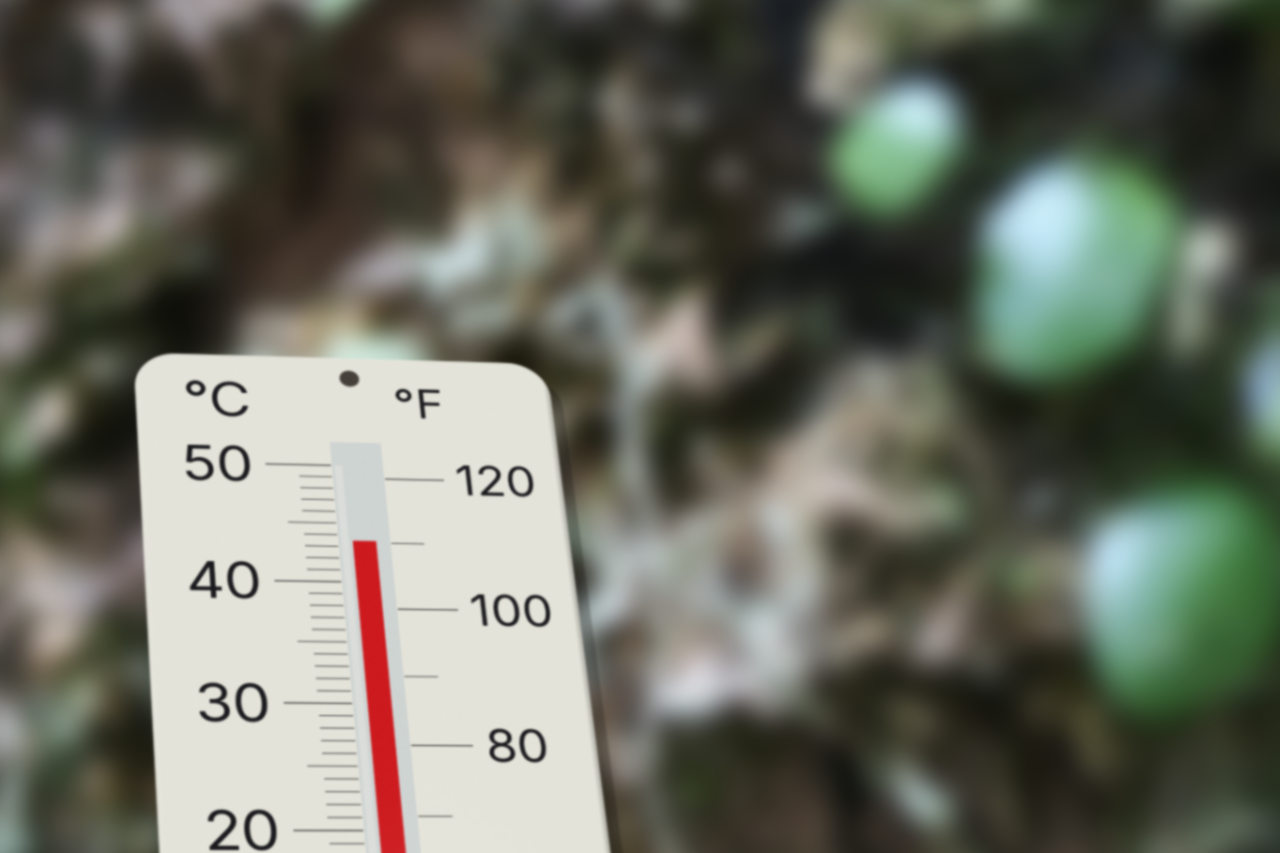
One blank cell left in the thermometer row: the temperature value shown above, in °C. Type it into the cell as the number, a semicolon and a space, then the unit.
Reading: 43.5; °C
